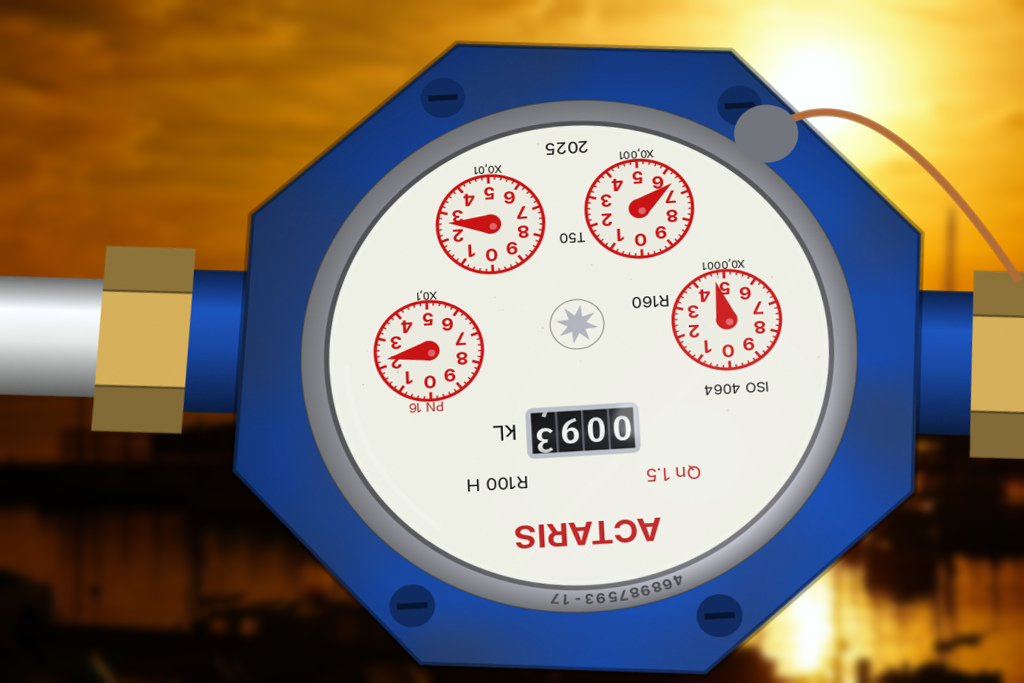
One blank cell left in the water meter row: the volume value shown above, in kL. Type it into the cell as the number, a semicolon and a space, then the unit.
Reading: 93.2264; kL
